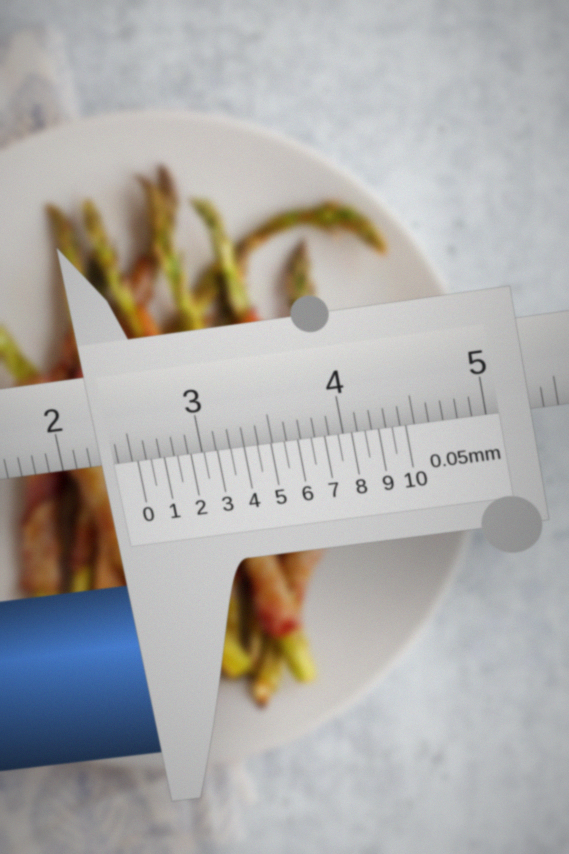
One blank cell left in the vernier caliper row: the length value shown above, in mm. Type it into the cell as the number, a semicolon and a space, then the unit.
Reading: 25.4; mm
